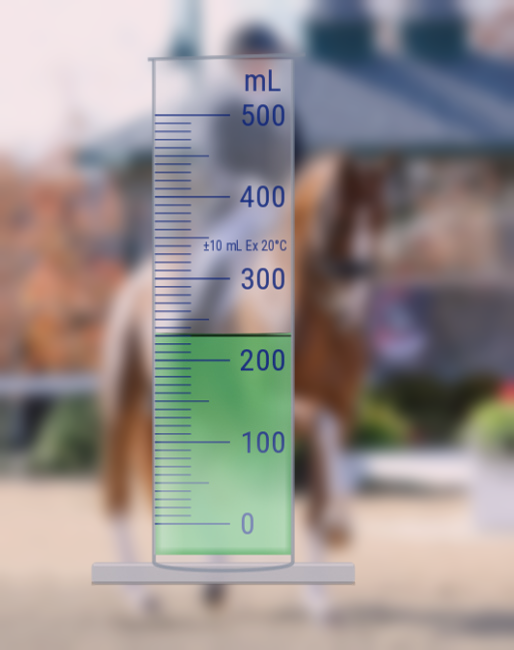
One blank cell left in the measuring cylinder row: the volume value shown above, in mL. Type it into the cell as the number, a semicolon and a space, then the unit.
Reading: 230; mL
